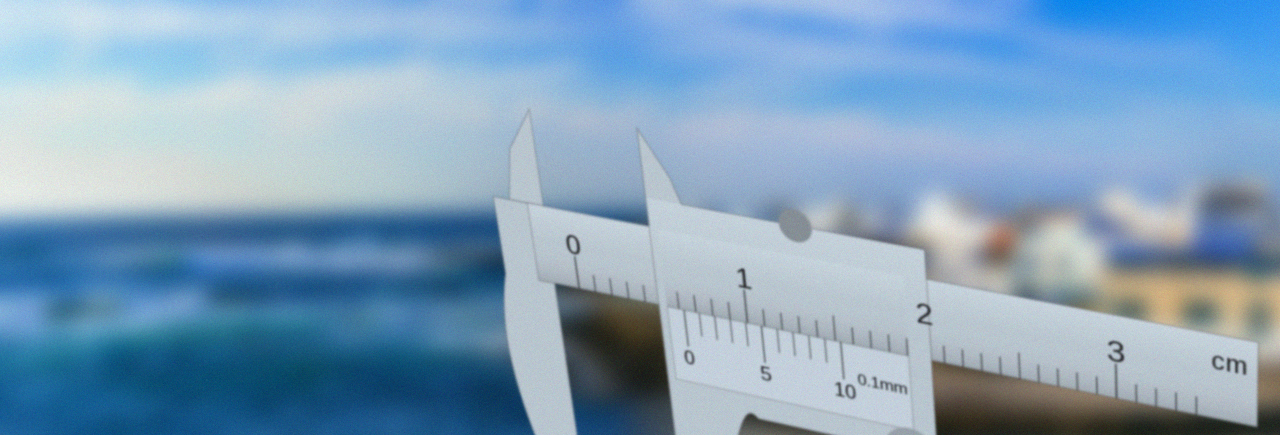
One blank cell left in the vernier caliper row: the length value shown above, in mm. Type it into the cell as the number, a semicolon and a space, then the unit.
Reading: 6.3; mm
